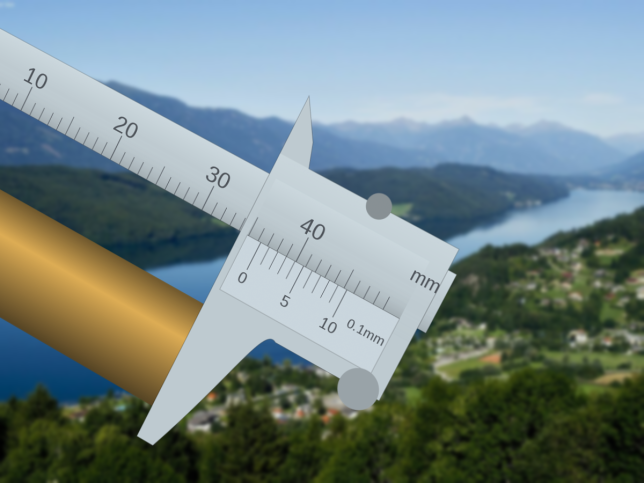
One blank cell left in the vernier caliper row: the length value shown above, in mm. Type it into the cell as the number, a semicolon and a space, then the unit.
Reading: 36.3; mm
